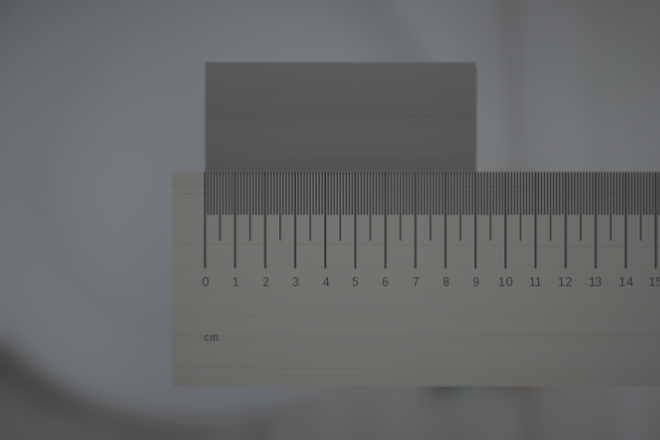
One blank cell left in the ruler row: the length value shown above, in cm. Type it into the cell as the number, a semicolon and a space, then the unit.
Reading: 9; cm
